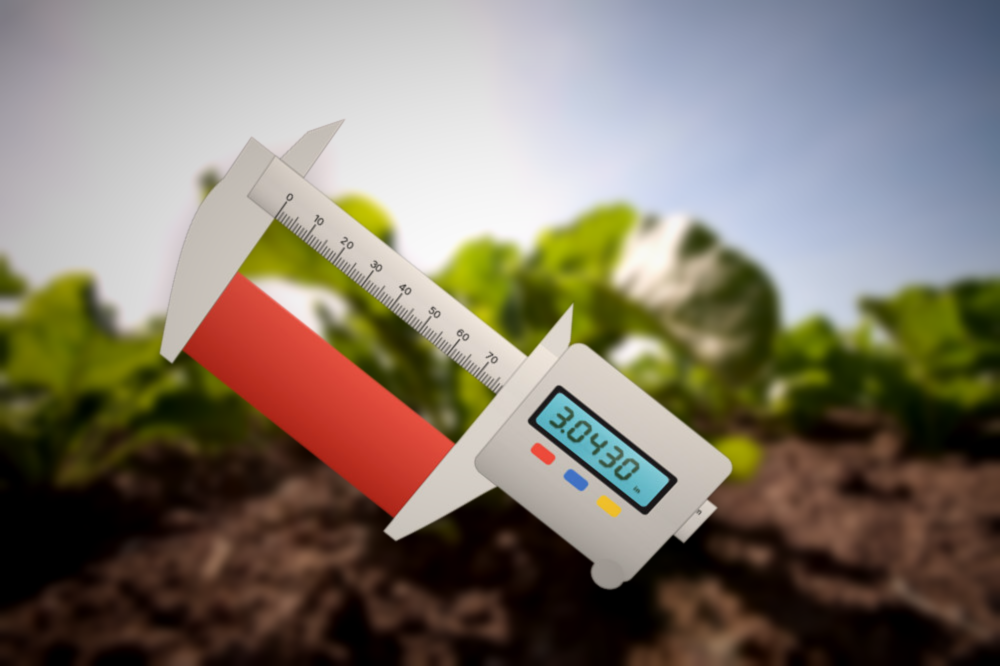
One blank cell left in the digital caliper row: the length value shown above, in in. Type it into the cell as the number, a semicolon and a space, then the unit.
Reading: 3.0430; in
